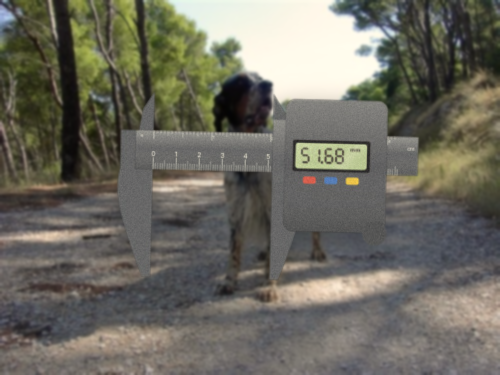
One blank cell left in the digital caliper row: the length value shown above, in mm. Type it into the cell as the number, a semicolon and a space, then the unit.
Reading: 51.68; mm
